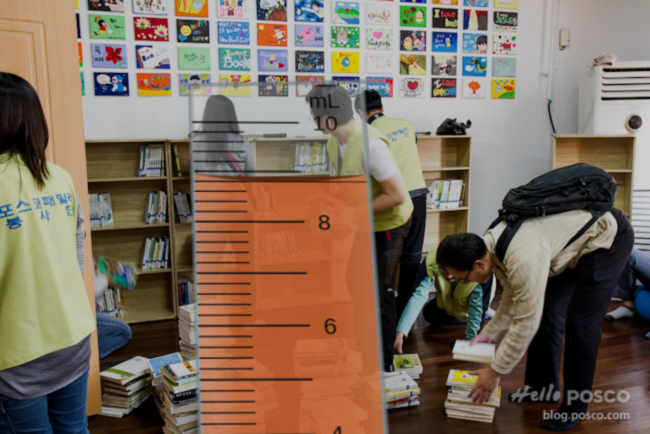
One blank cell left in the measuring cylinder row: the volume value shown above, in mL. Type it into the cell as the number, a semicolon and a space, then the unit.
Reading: 8.8; mL
